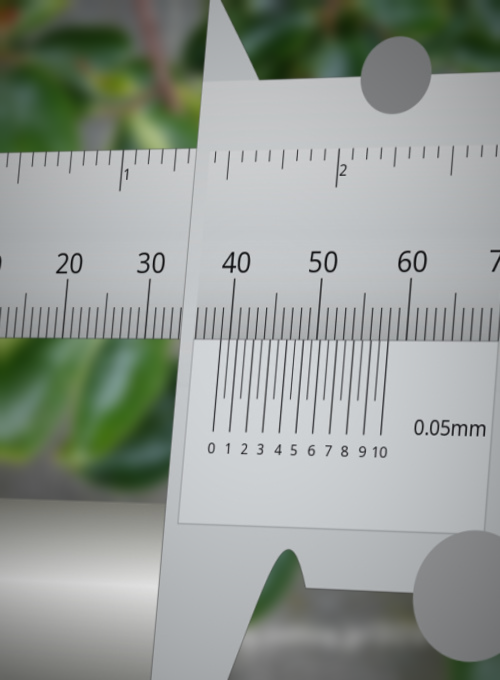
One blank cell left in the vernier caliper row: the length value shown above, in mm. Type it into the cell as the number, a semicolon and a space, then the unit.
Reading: 39.0; mm
